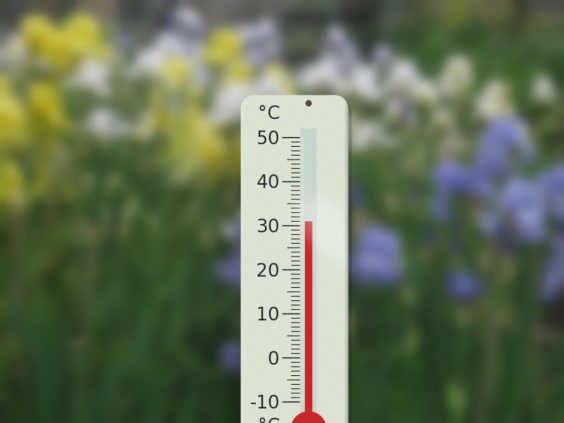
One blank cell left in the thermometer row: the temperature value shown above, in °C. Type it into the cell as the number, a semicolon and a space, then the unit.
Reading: 31; °C
